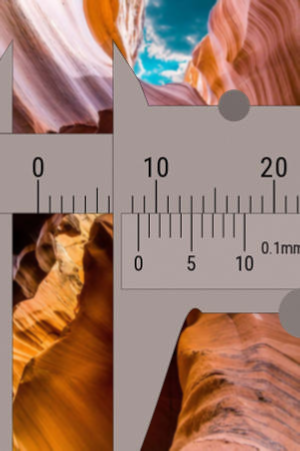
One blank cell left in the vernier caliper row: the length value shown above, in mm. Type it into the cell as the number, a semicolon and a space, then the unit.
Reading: 8.5; mm
